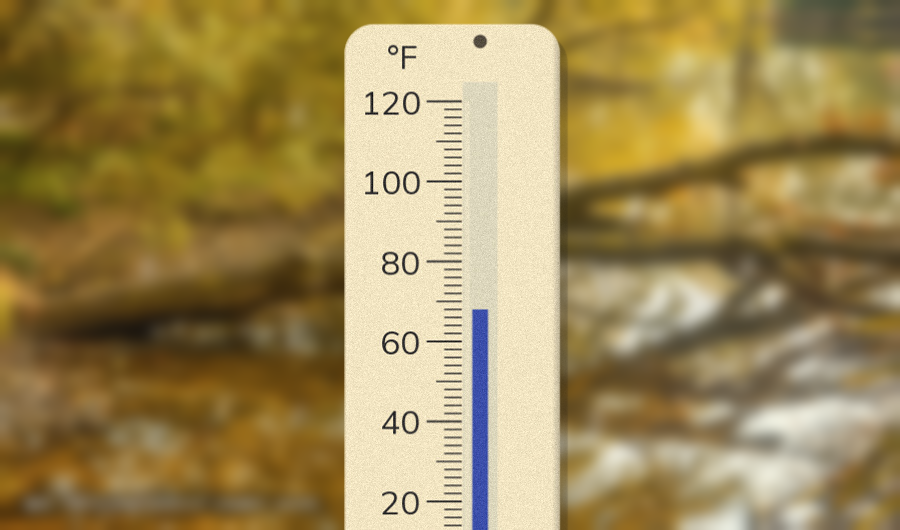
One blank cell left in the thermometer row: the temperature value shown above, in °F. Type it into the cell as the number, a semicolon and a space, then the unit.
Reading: 68; °F
